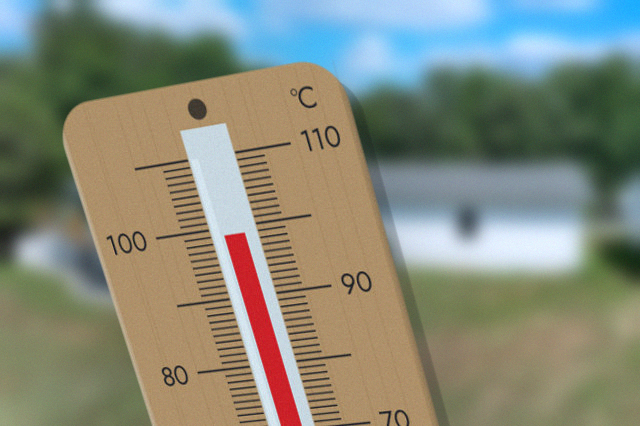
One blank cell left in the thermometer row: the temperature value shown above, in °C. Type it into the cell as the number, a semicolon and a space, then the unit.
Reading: 99; °C
